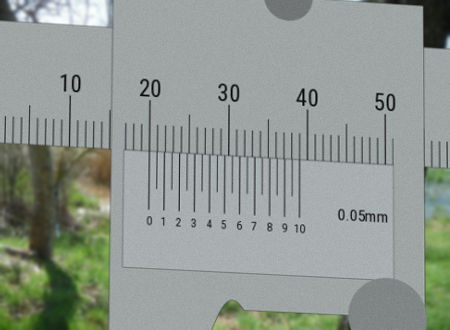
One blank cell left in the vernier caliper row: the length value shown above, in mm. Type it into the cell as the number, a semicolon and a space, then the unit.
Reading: 20.0; mm
